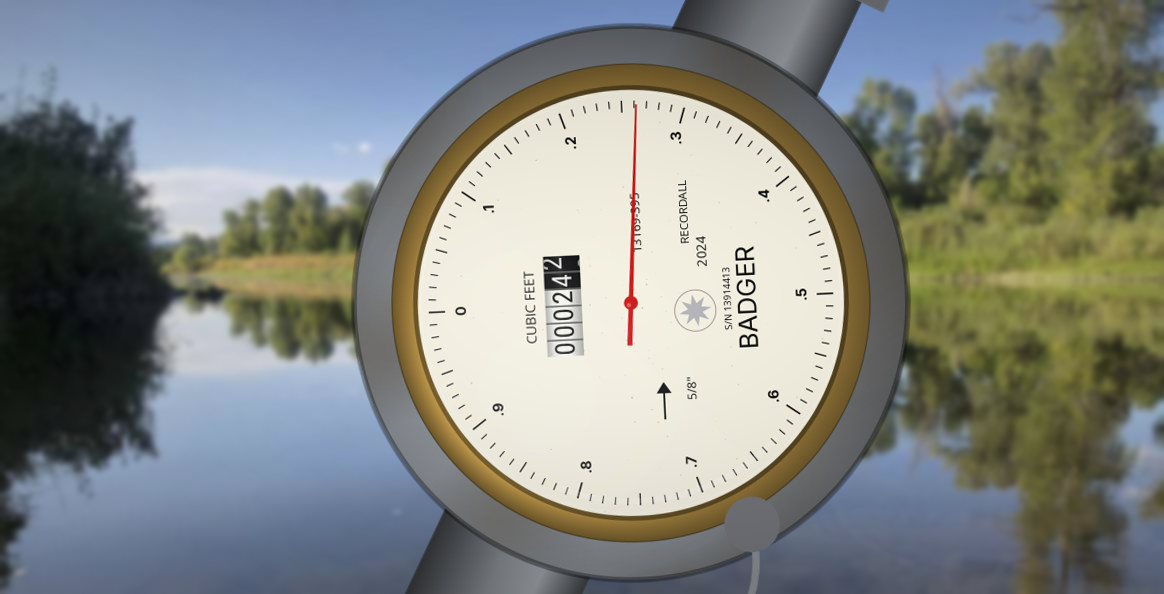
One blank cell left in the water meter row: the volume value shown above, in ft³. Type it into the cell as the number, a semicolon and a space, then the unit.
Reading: 242.26; ft³
